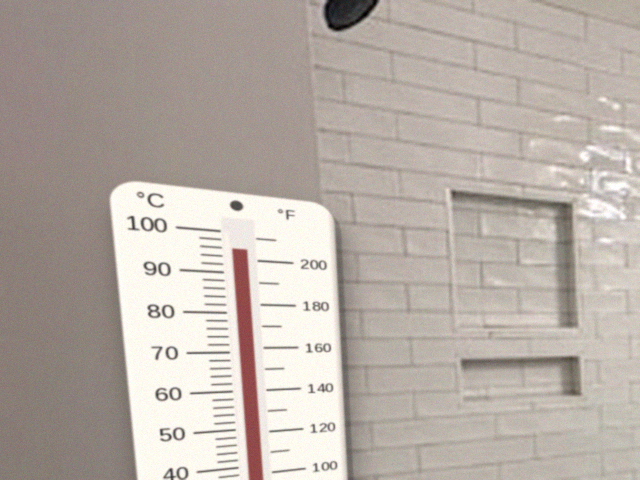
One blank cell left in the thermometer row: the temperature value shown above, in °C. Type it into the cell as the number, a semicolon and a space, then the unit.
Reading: 96; °C
